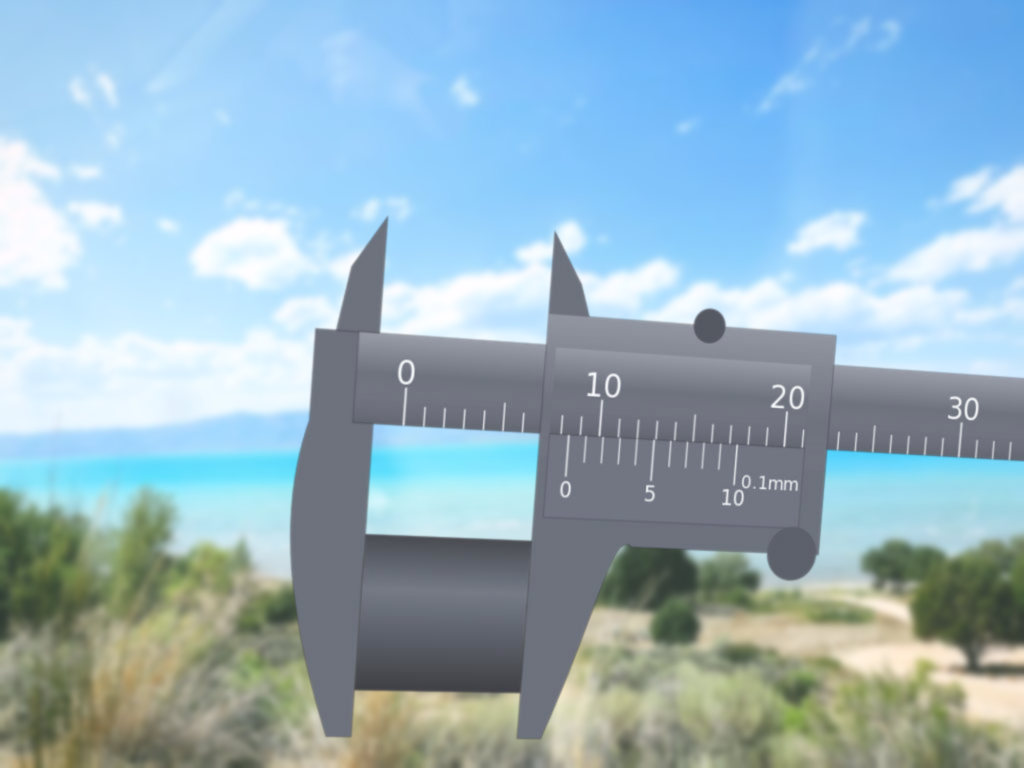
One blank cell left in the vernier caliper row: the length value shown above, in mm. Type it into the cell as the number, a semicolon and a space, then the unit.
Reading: 8.4; mm
